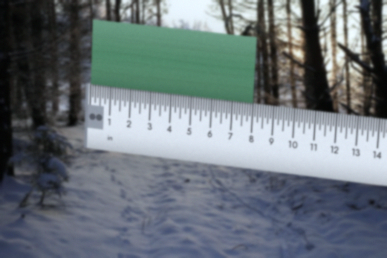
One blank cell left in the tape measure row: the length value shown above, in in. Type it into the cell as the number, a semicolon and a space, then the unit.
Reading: 8; in
